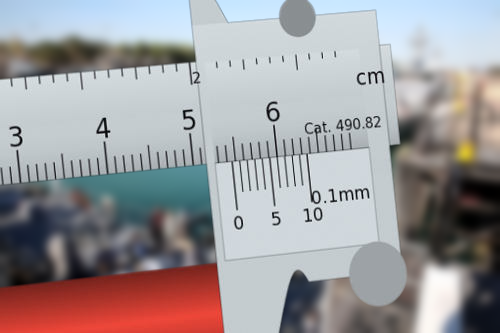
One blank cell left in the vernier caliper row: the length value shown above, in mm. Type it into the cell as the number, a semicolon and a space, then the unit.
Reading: 54.6; mm
